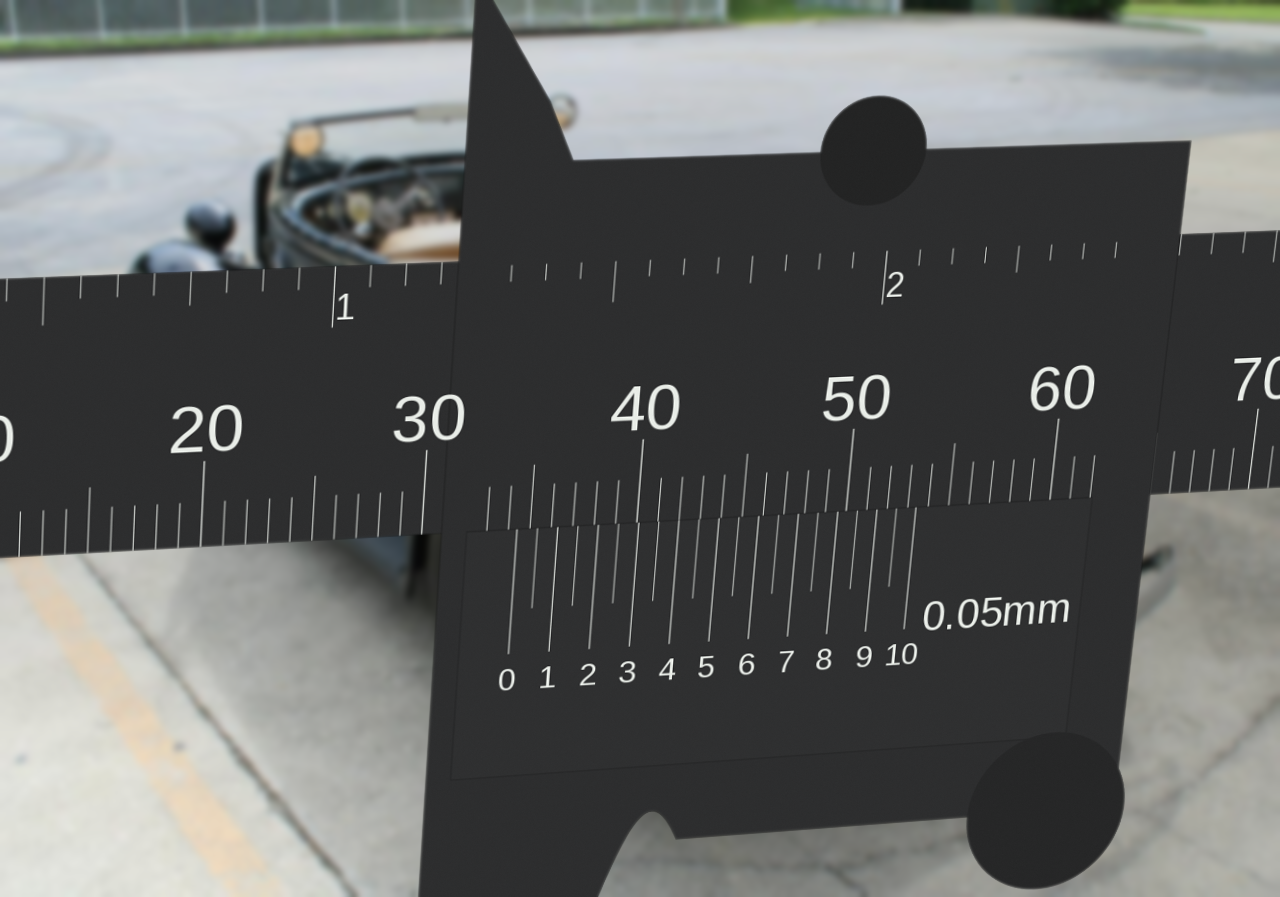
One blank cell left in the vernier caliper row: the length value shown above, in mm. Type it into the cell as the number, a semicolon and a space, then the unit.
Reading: 34.4; mm
